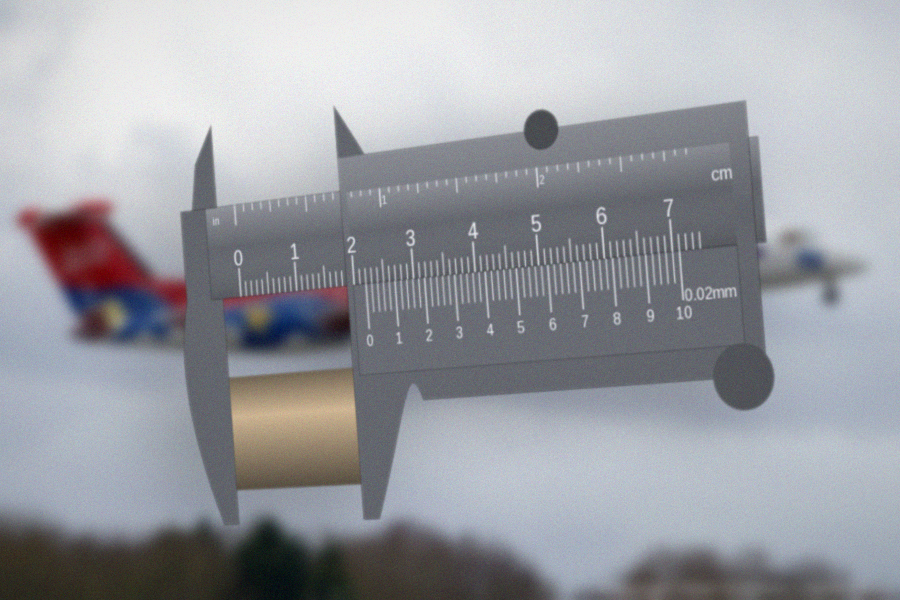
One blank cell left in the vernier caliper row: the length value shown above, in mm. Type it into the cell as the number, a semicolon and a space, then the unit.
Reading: 22.0; mm
